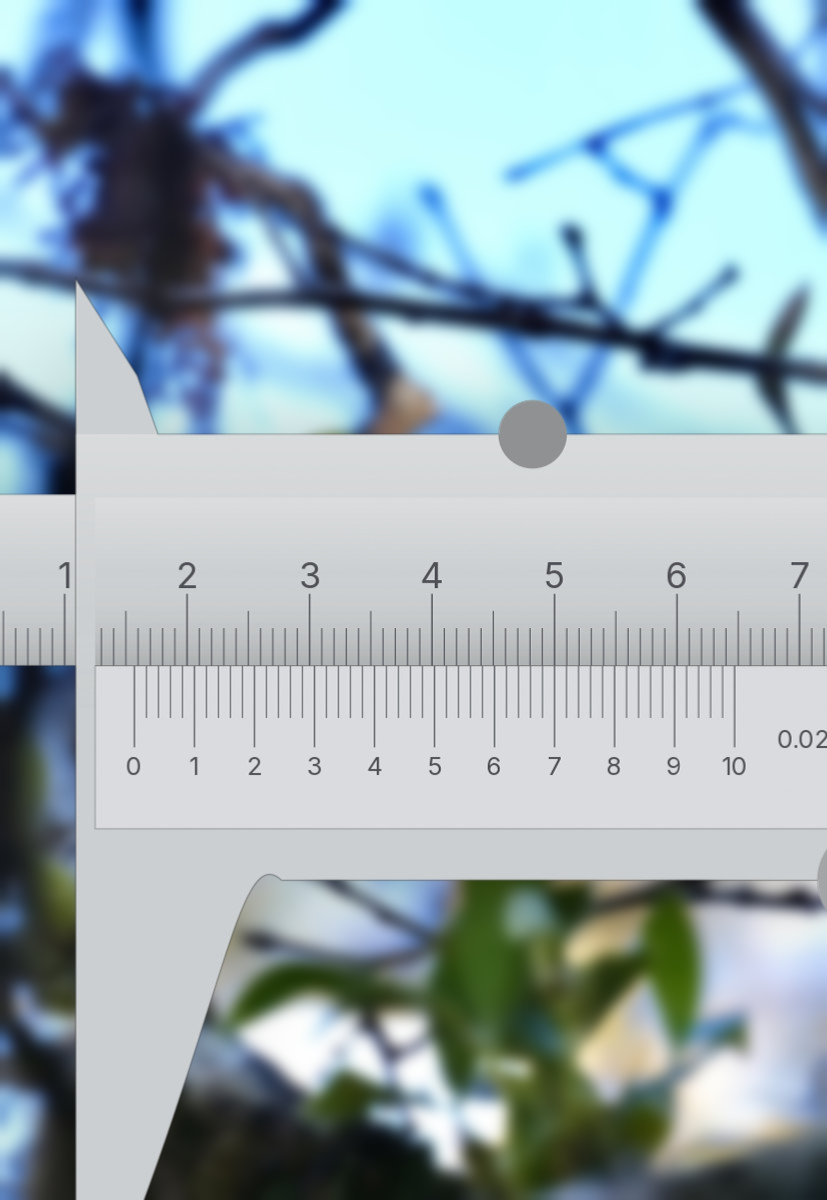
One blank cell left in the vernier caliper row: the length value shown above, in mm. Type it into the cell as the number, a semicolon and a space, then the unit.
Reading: 15.7; mm
